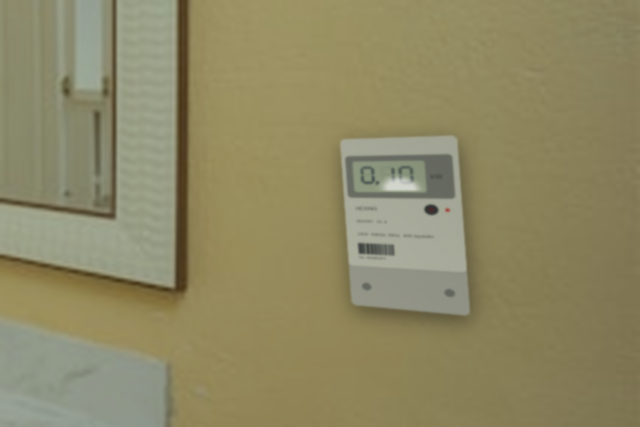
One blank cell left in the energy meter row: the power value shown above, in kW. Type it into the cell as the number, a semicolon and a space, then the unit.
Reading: 0.10; kW
